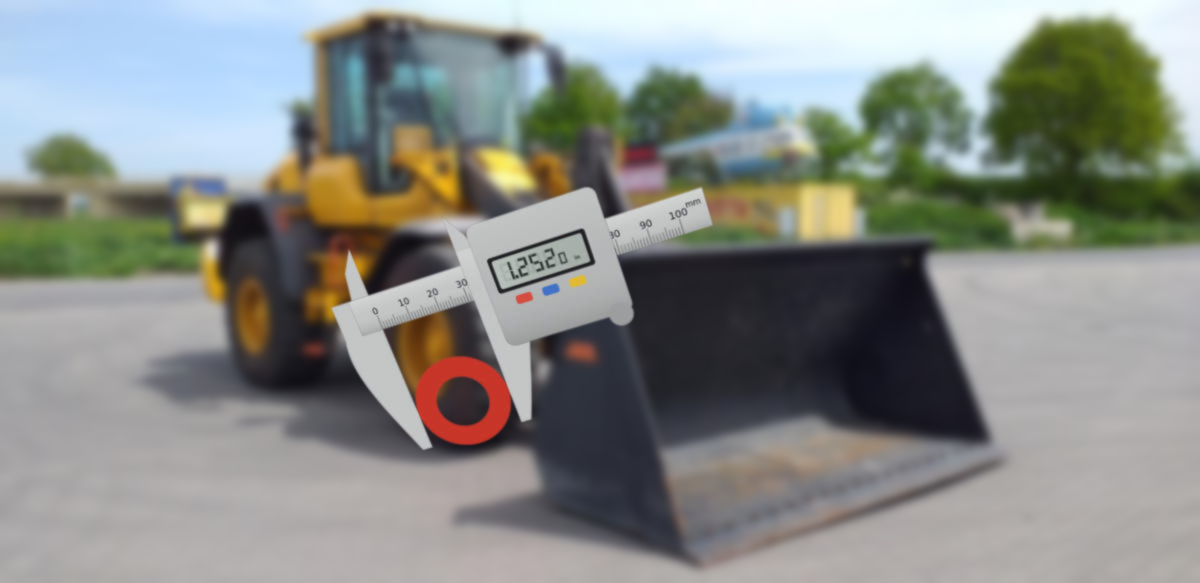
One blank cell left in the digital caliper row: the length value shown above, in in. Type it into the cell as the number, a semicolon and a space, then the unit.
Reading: 1.2520; in
